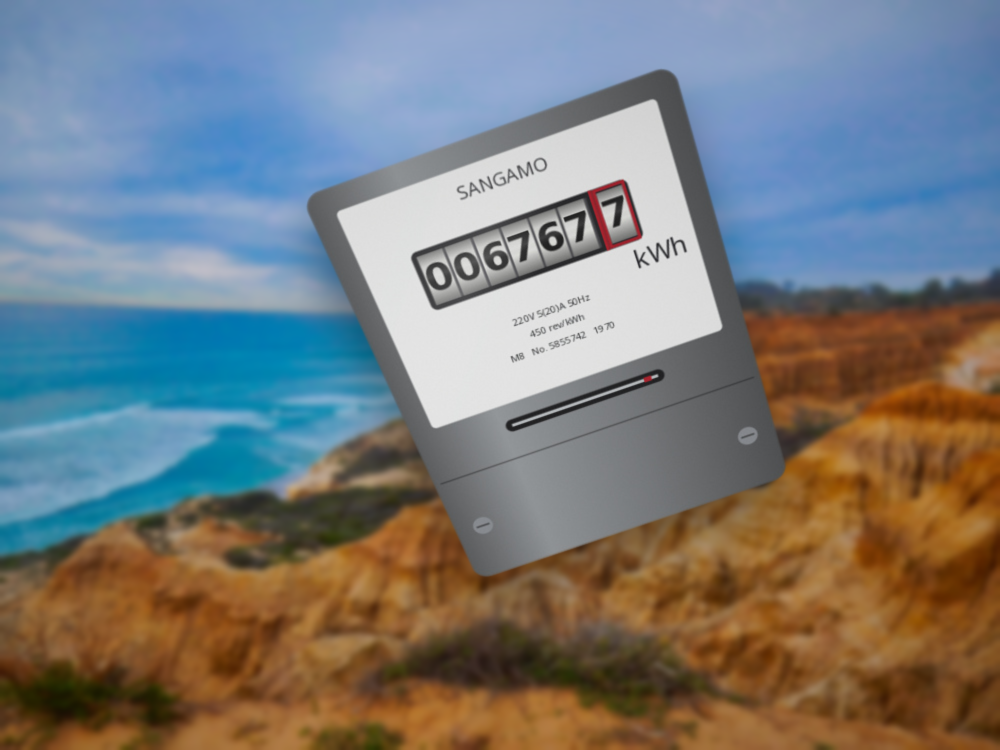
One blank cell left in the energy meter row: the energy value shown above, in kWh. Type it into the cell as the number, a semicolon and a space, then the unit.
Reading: 6767.7; kWh
